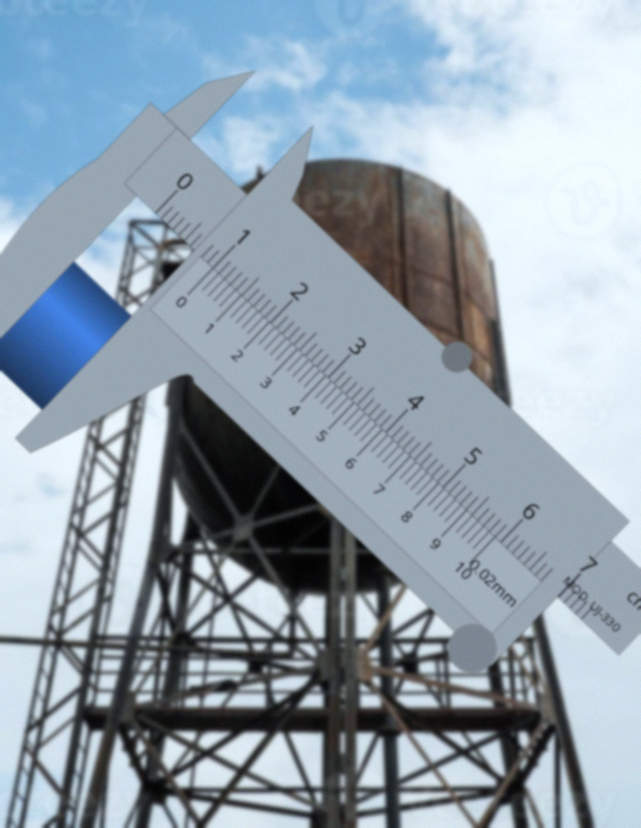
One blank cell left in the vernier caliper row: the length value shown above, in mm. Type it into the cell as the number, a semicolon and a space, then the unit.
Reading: 10.0; mm
